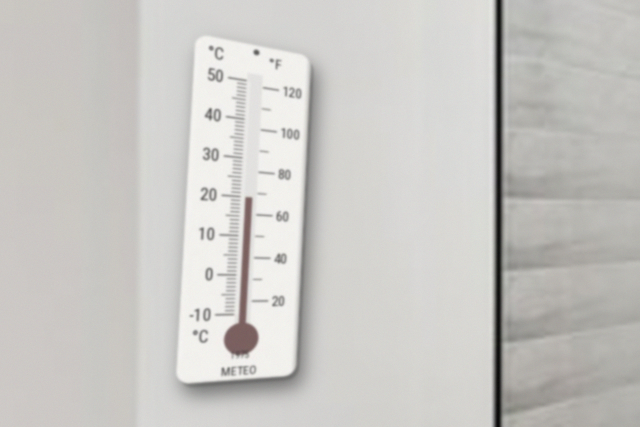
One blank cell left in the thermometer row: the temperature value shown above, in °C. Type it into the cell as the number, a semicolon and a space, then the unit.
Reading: 20; °C
